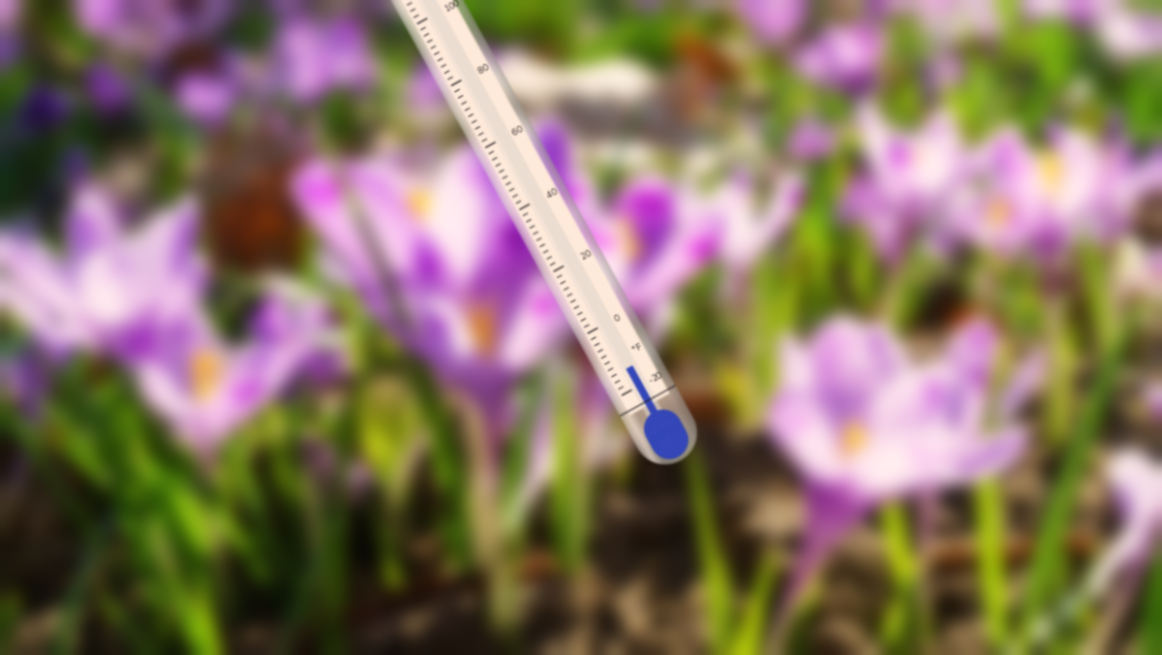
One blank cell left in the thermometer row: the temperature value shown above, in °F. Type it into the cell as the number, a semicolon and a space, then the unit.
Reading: -14; °F
